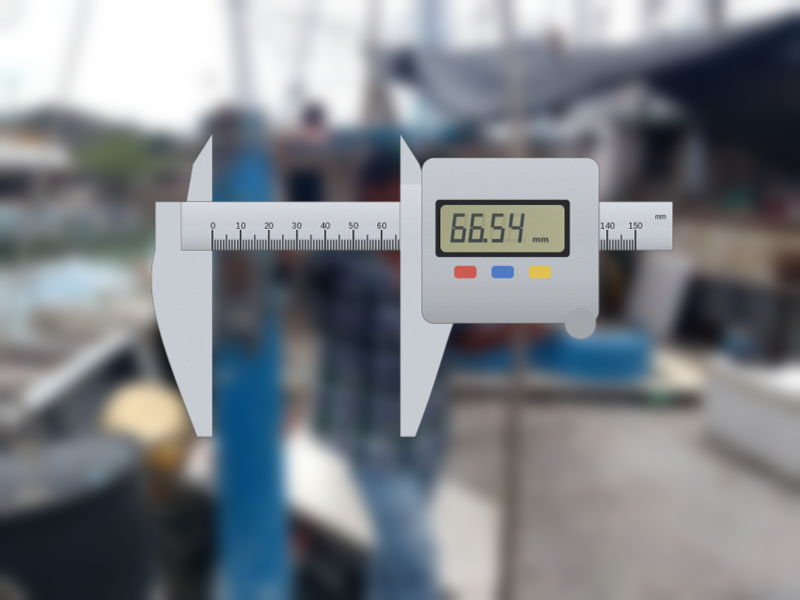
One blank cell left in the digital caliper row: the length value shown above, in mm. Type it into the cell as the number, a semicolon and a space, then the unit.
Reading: 66.54; mm
